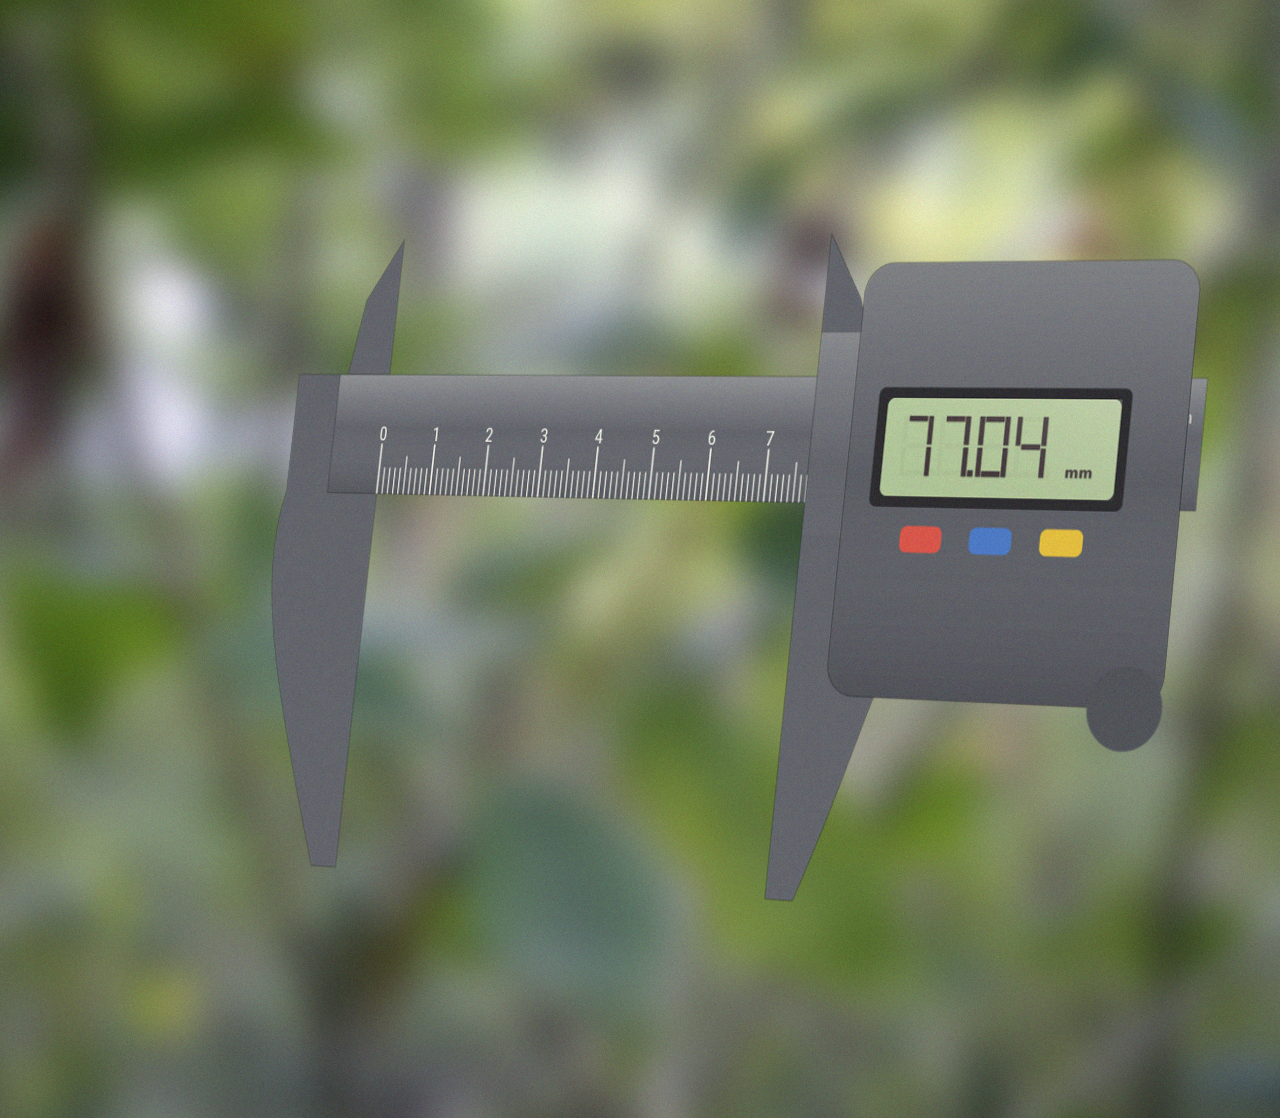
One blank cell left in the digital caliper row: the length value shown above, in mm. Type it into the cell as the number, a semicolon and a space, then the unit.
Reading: 77.04; mm
